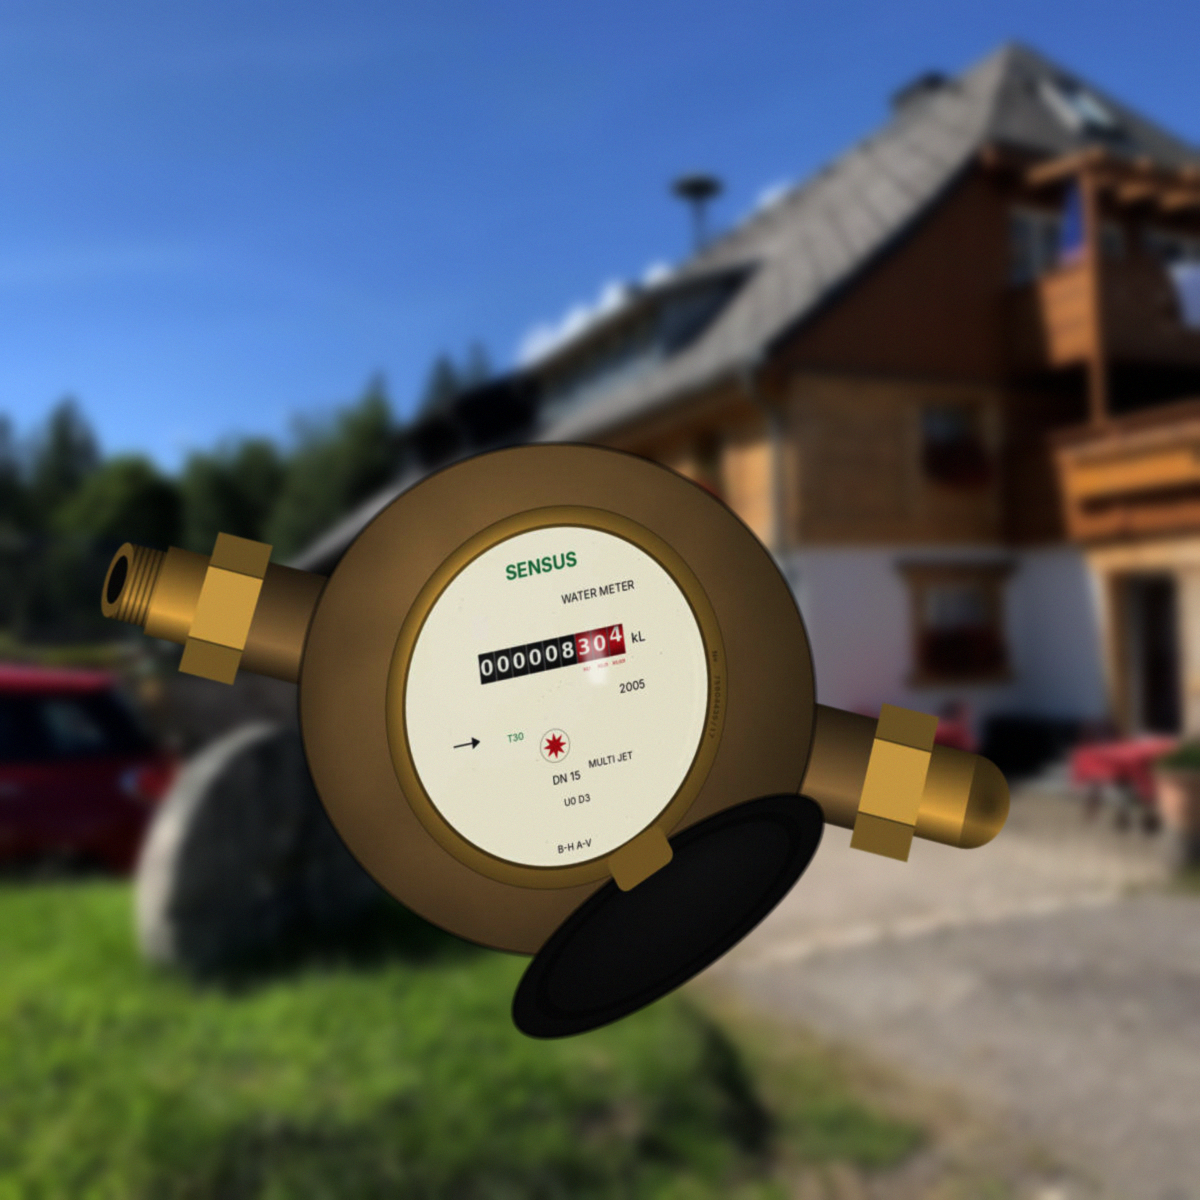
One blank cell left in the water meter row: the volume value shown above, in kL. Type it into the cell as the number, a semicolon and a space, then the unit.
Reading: 8.304; kL
